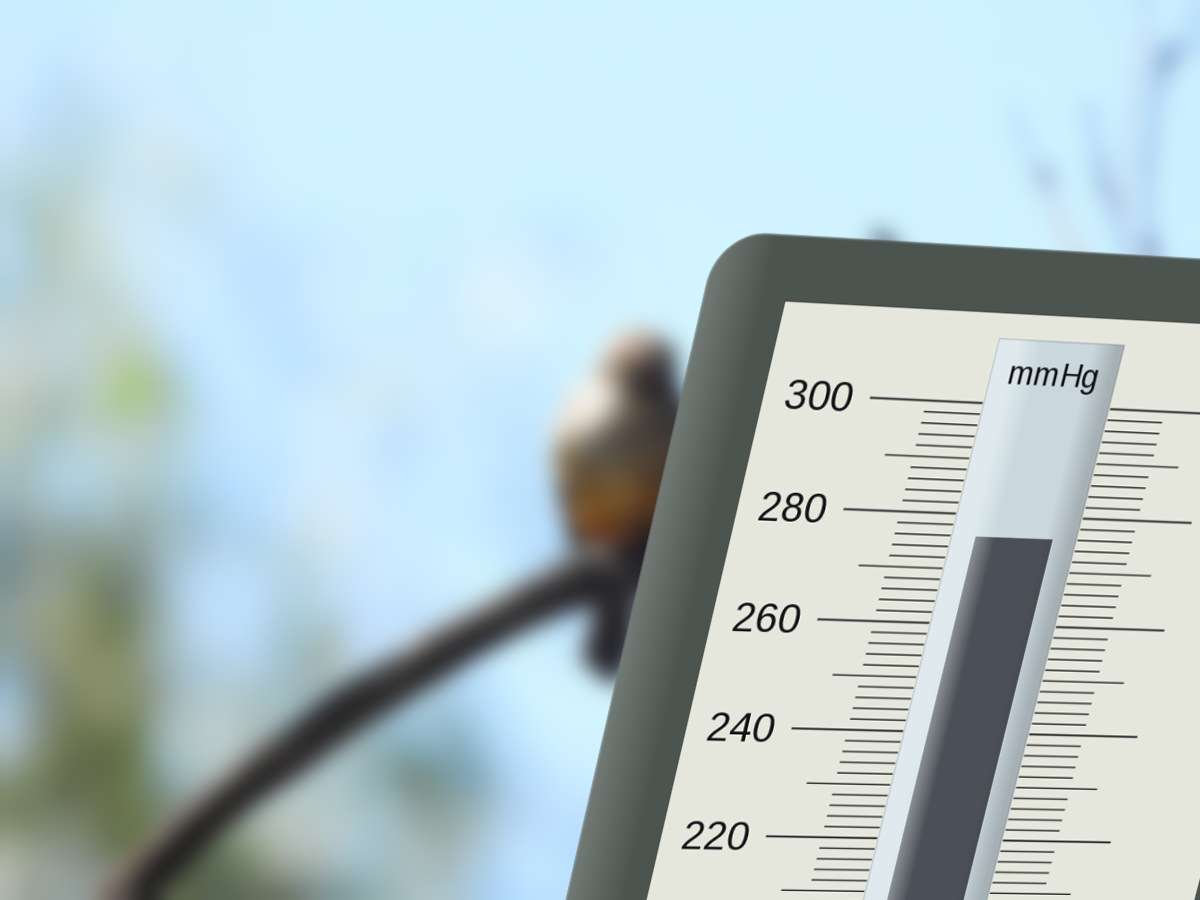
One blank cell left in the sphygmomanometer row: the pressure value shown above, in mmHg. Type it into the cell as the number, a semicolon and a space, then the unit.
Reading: 276; mmHg
